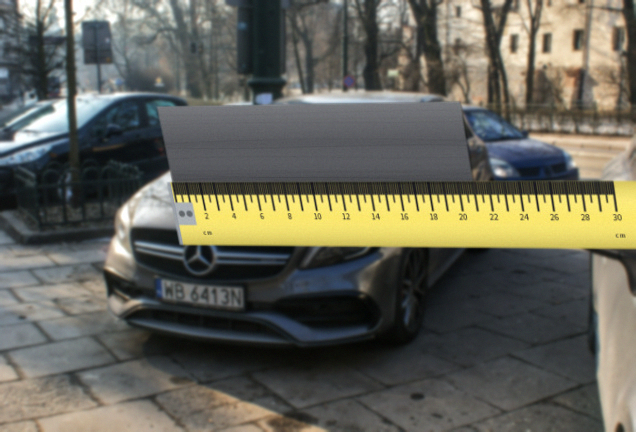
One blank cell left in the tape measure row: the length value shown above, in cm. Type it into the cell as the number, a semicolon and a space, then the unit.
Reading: 21; cm
